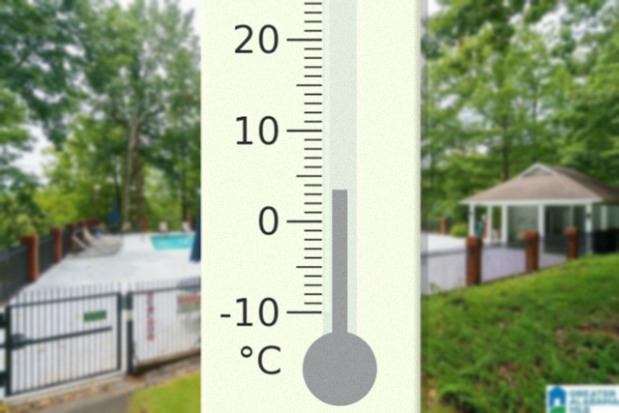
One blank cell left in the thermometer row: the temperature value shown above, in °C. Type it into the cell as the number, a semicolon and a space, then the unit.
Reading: 3.5; °C
